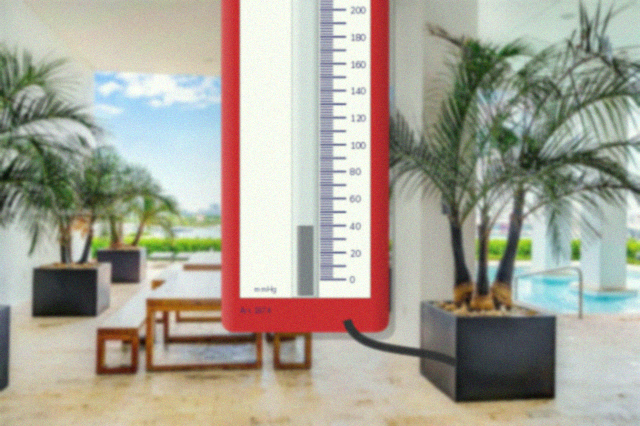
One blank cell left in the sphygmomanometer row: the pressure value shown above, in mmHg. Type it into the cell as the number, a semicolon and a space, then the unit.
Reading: 40; mmHg
